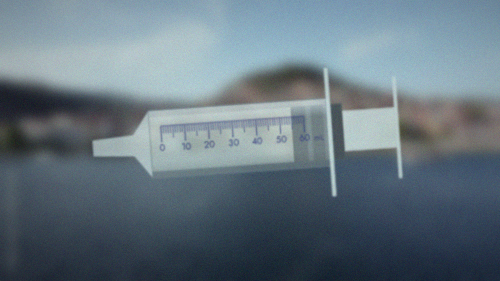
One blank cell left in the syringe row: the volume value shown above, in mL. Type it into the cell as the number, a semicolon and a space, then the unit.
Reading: 55; mL
